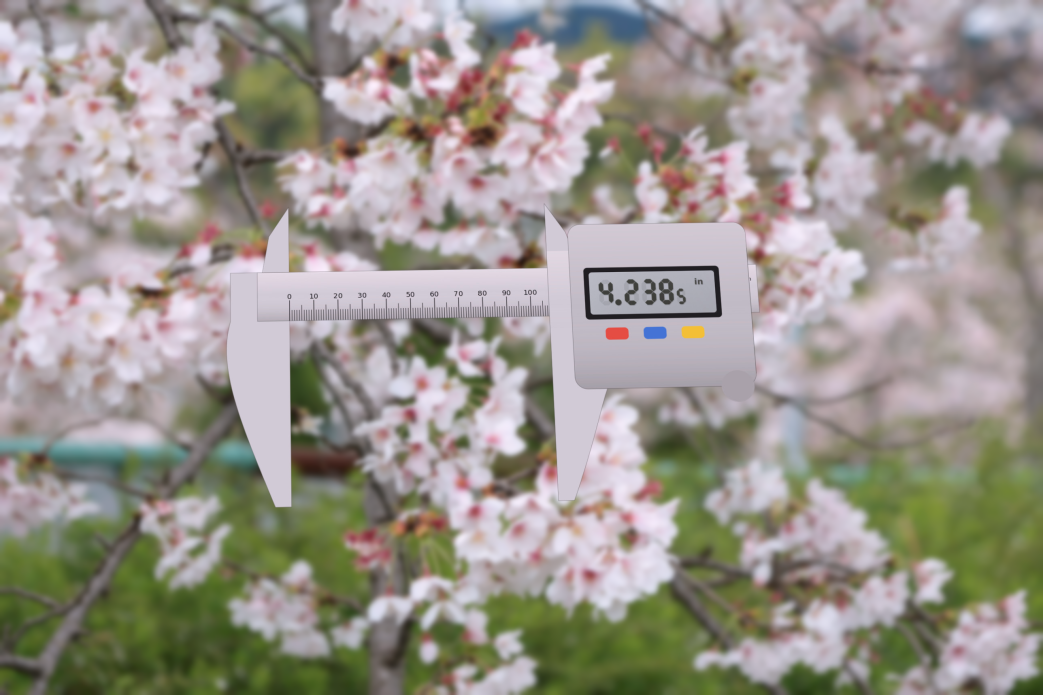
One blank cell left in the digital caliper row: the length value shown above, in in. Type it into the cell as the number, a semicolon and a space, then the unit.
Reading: 4.2385; in
